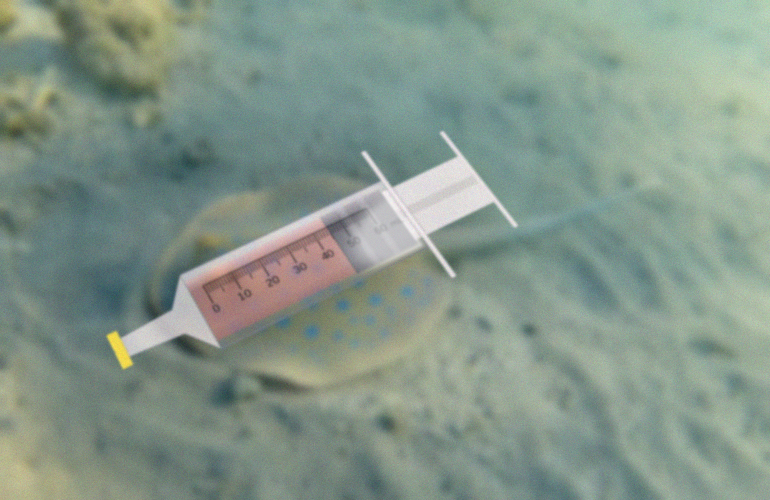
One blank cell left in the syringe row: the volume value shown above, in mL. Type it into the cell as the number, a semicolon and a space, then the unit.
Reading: 45; mL
